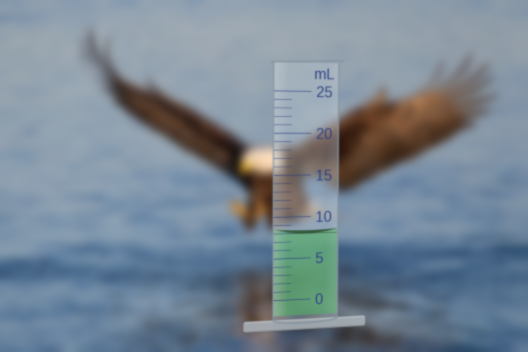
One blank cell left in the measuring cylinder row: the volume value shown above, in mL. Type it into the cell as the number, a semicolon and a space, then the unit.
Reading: 8; mL
